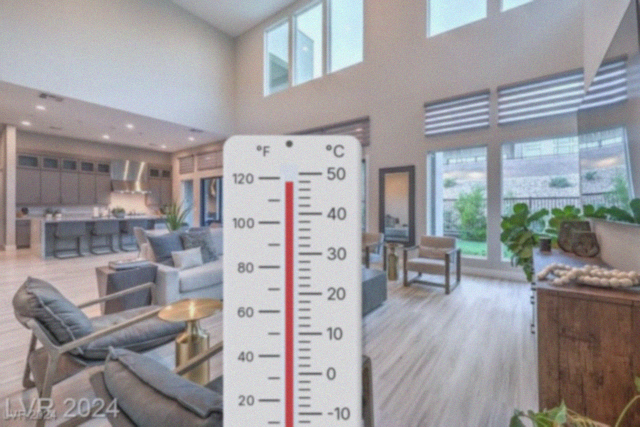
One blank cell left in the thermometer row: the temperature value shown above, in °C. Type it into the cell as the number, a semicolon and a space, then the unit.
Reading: 48; °C
